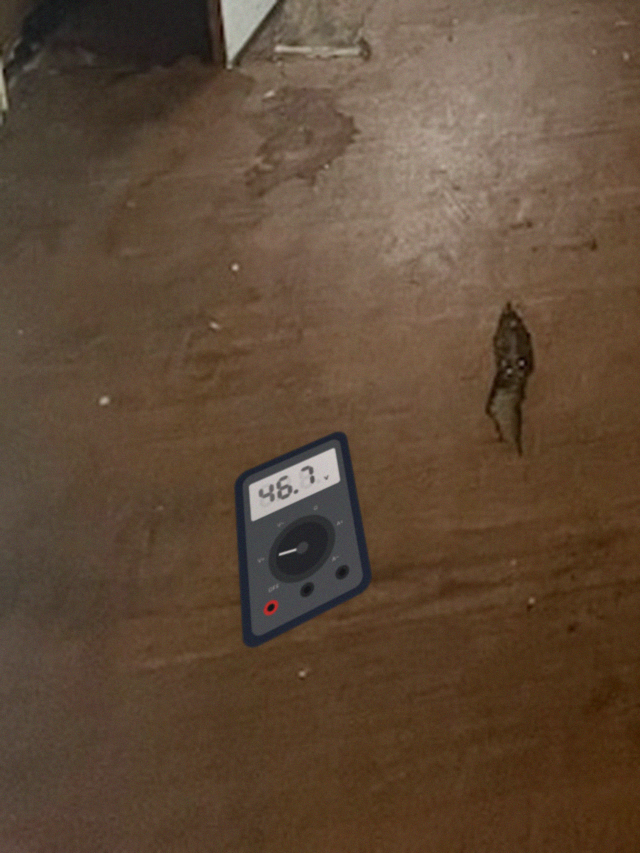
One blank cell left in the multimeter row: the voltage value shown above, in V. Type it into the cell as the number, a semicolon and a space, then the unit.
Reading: 46.7; V
